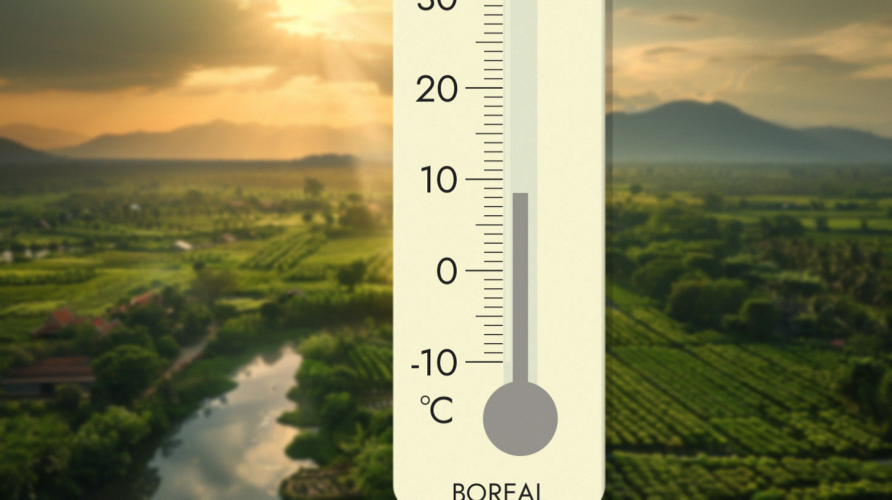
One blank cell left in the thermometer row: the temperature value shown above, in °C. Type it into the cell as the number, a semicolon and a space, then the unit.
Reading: 8.5; °C
